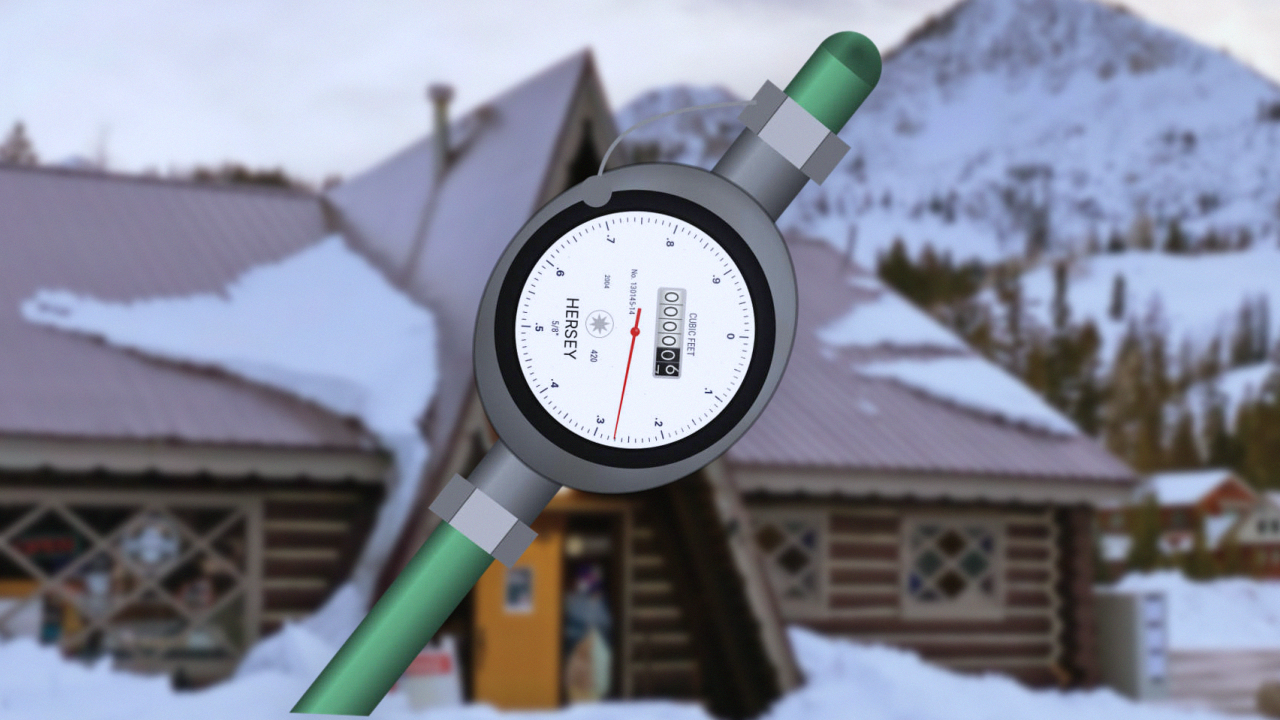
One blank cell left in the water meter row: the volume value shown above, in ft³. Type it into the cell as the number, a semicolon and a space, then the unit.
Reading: 6.27; ft³
